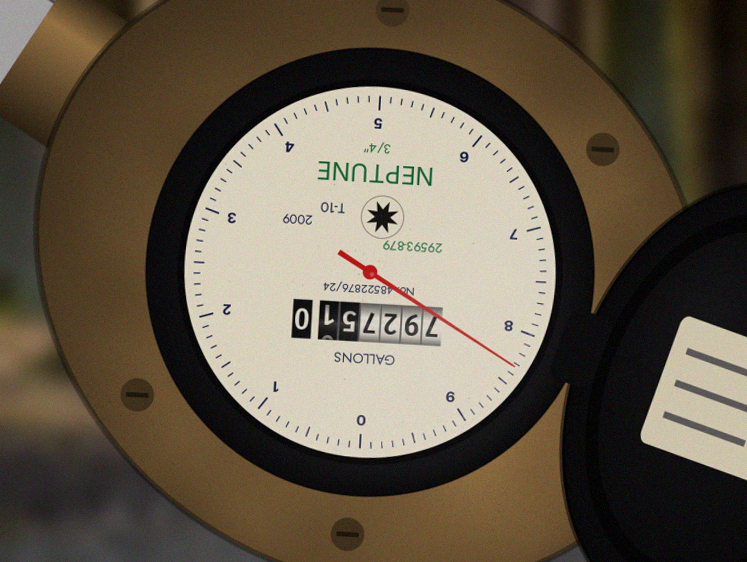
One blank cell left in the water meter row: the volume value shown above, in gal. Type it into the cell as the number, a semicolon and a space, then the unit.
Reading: 7927508.3; gal
